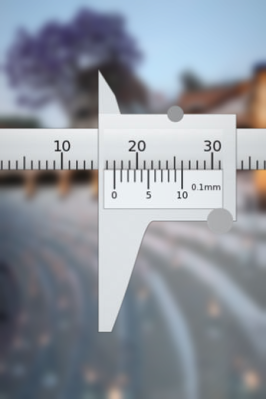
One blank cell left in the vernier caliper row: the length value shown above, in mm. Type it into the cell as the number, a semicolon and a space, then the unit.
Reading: 17.0; mm
